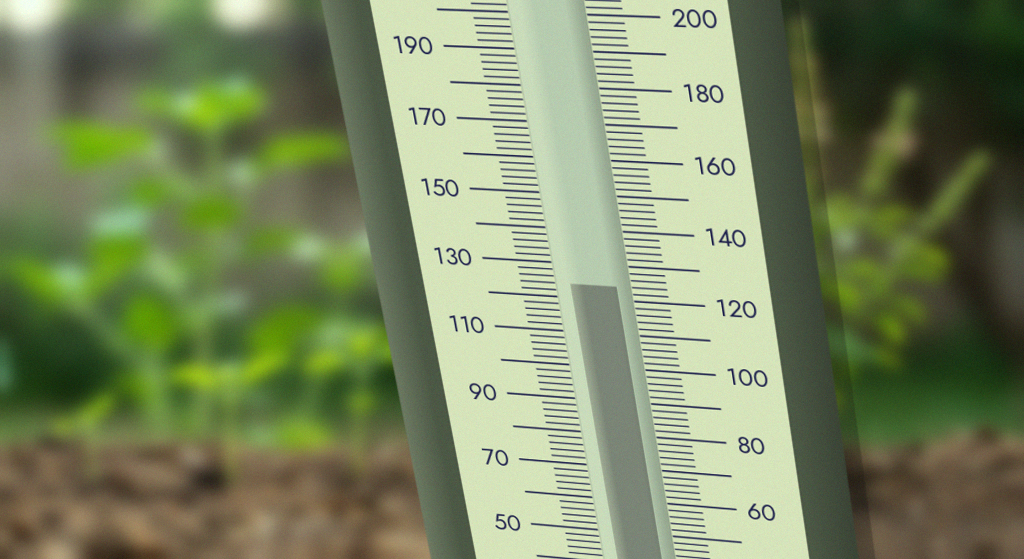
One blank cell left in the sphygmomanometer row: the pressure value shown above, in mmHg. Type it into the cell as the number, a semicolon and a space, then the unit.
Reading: 124; mmHg
